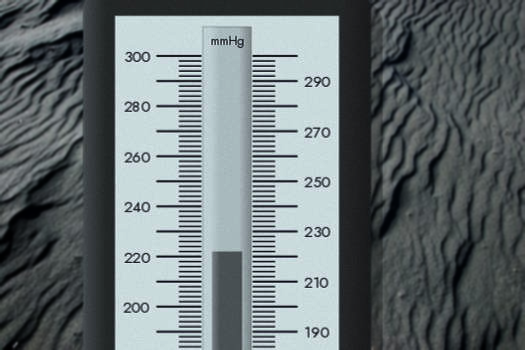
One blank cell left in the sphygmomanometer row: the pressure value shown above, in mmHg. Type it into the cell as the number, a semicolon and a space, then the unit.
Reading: 222; mmHg
